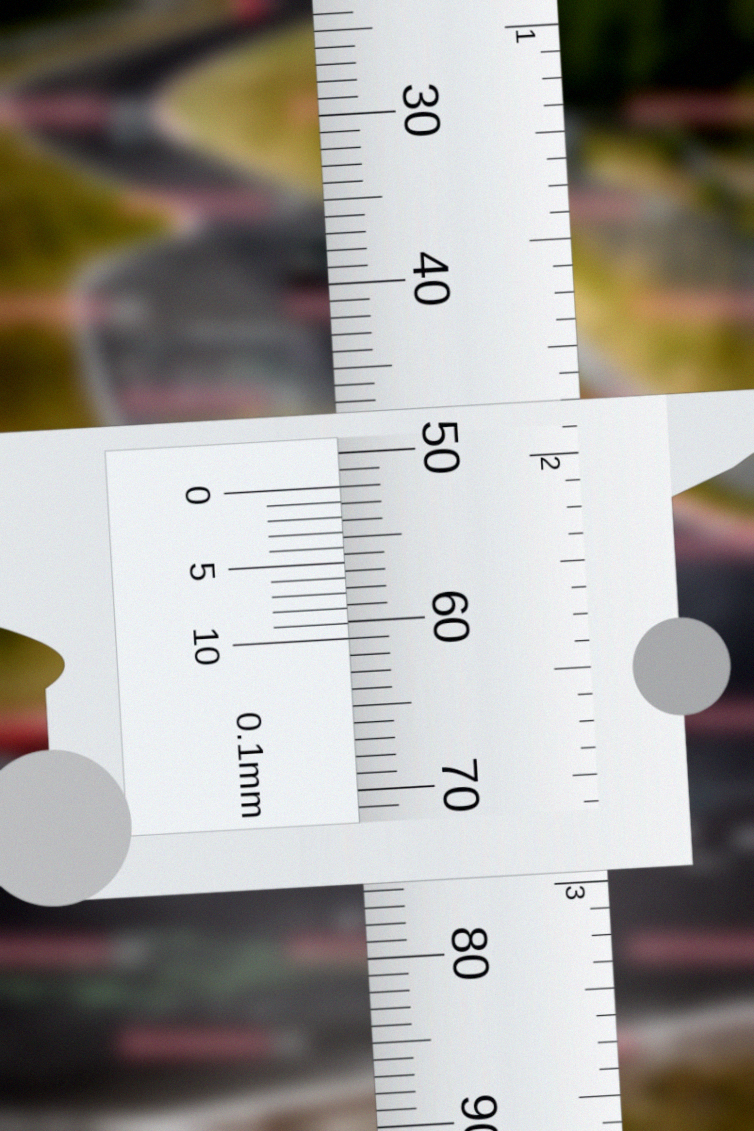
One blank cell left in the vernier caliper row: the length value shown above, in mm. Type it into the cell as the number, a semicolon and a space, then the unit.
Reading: 52.0; mm
